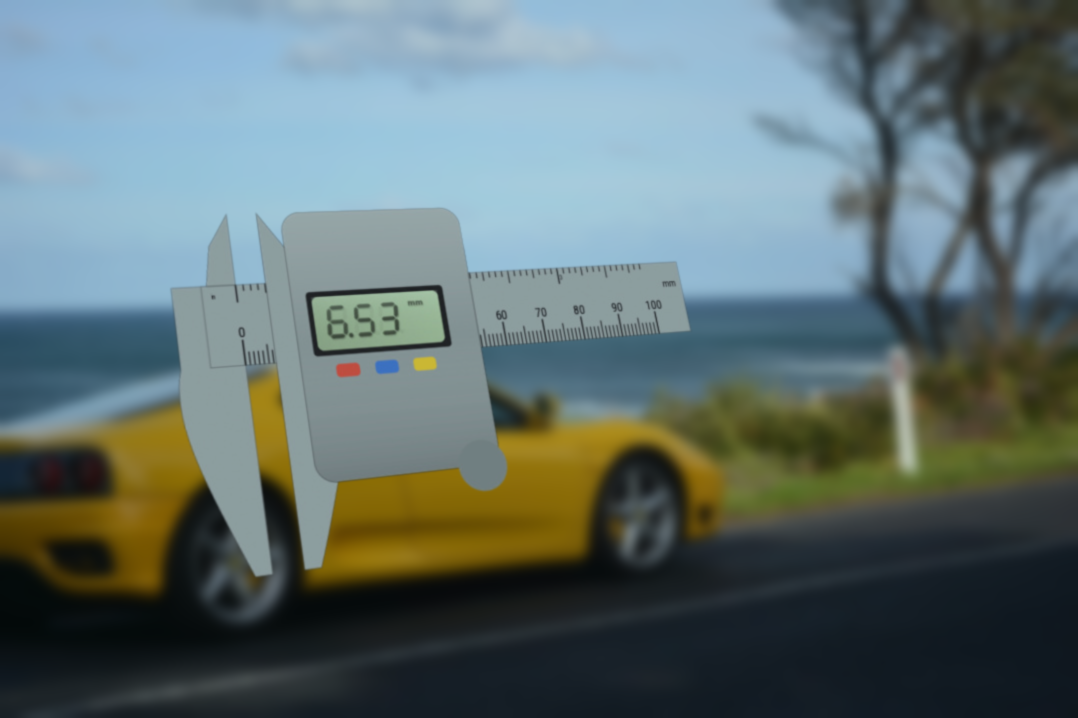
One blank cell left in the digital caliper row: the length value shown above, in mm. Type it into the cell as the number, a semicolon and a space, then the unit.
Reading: 6.53; mm
